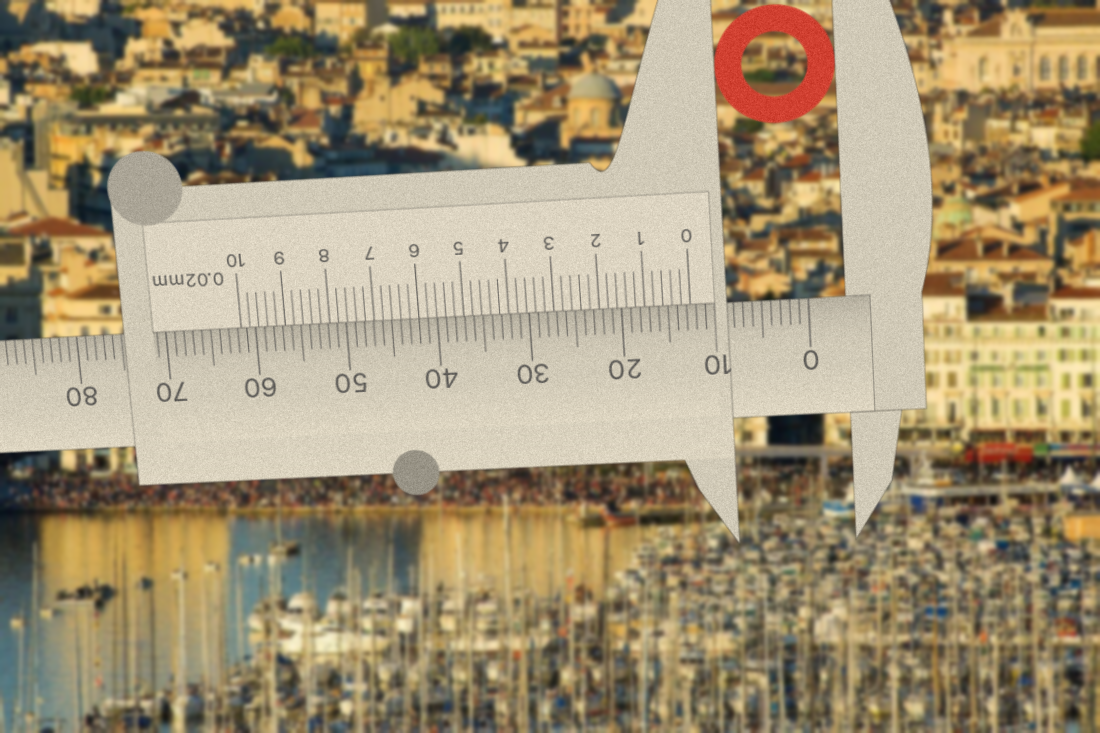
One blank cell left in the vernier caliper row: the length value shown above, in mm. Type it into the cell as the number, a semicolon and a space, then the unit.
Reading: 12.6; mm
